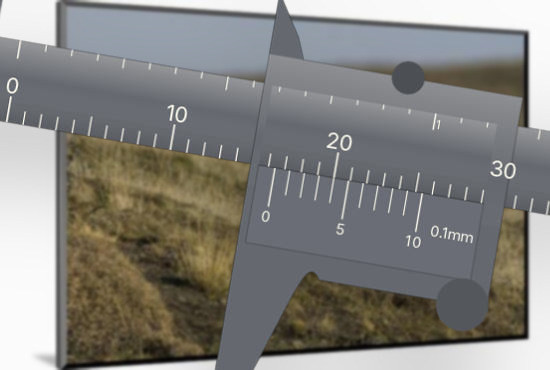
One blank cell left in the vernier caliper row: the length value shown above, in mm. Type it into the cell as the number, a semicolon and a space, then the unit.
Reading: 16.4; mm
